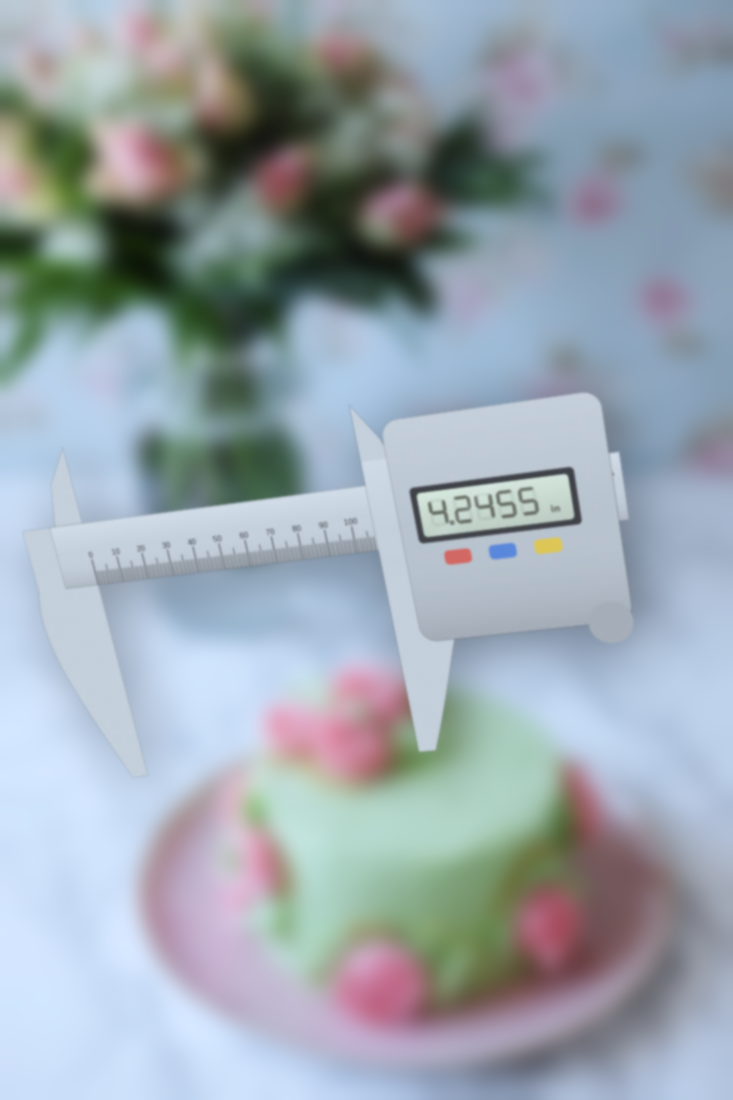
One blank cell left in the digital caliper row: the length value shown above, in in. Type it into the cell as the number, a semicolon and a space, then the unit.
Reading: 4.2455; in
